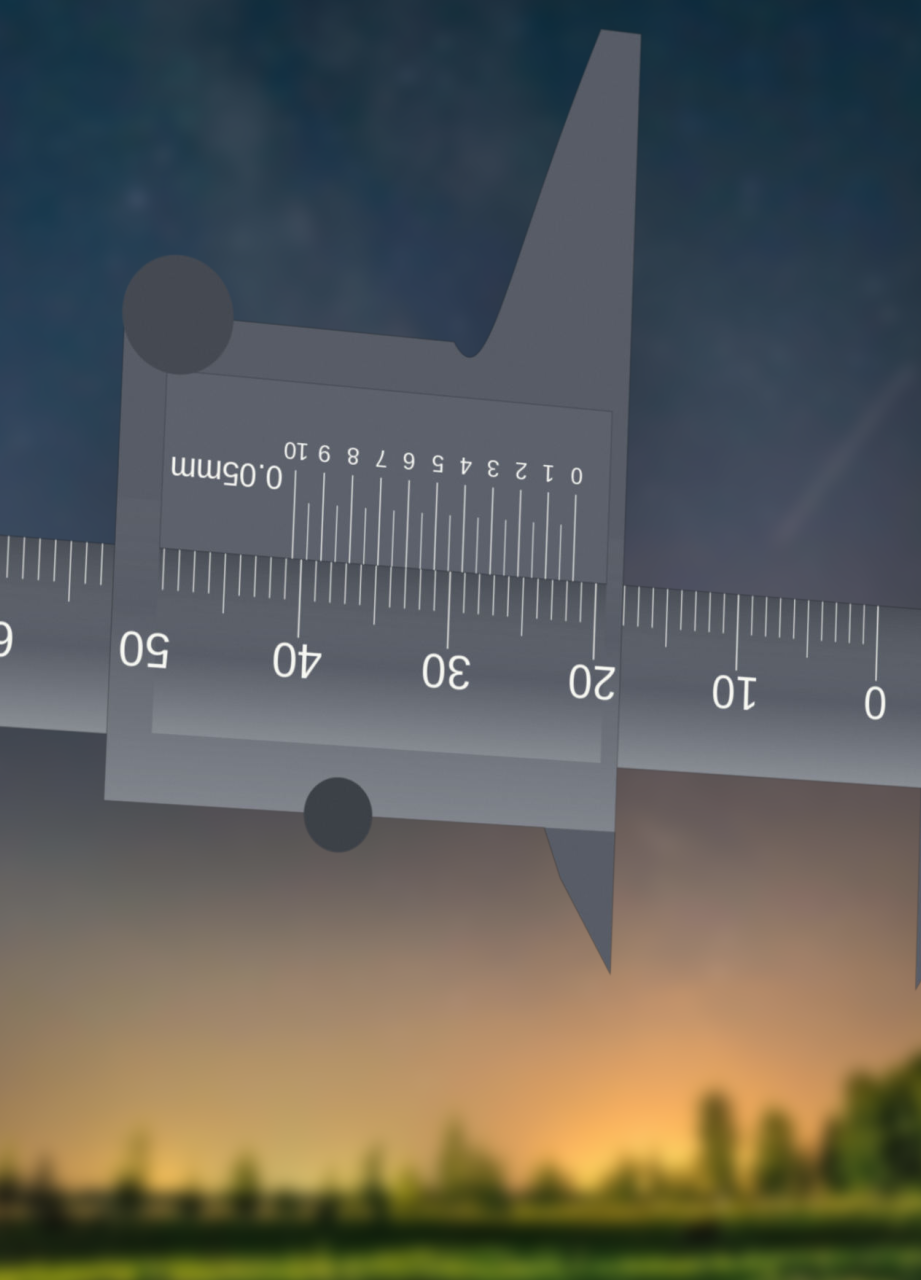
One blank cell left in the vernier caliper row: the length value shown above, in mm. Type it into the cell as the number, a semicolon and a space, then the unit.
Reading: 21.6; mm
